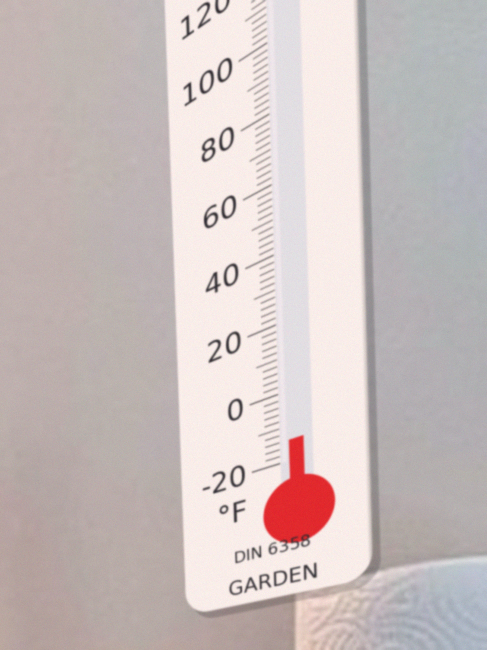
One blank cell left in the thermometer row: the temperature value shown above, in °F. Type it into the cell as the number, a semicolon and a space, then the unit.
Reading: -14; °F
